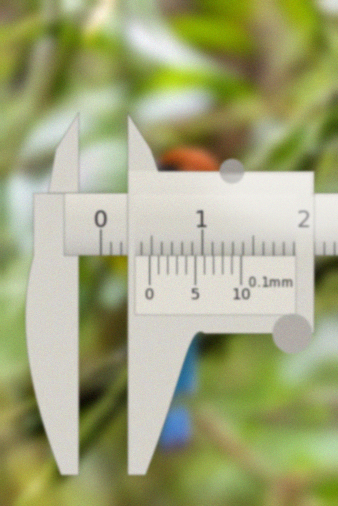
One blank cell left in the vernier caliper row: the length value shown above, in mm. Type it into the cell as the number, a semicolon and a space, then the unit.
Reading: 4.8; mm
